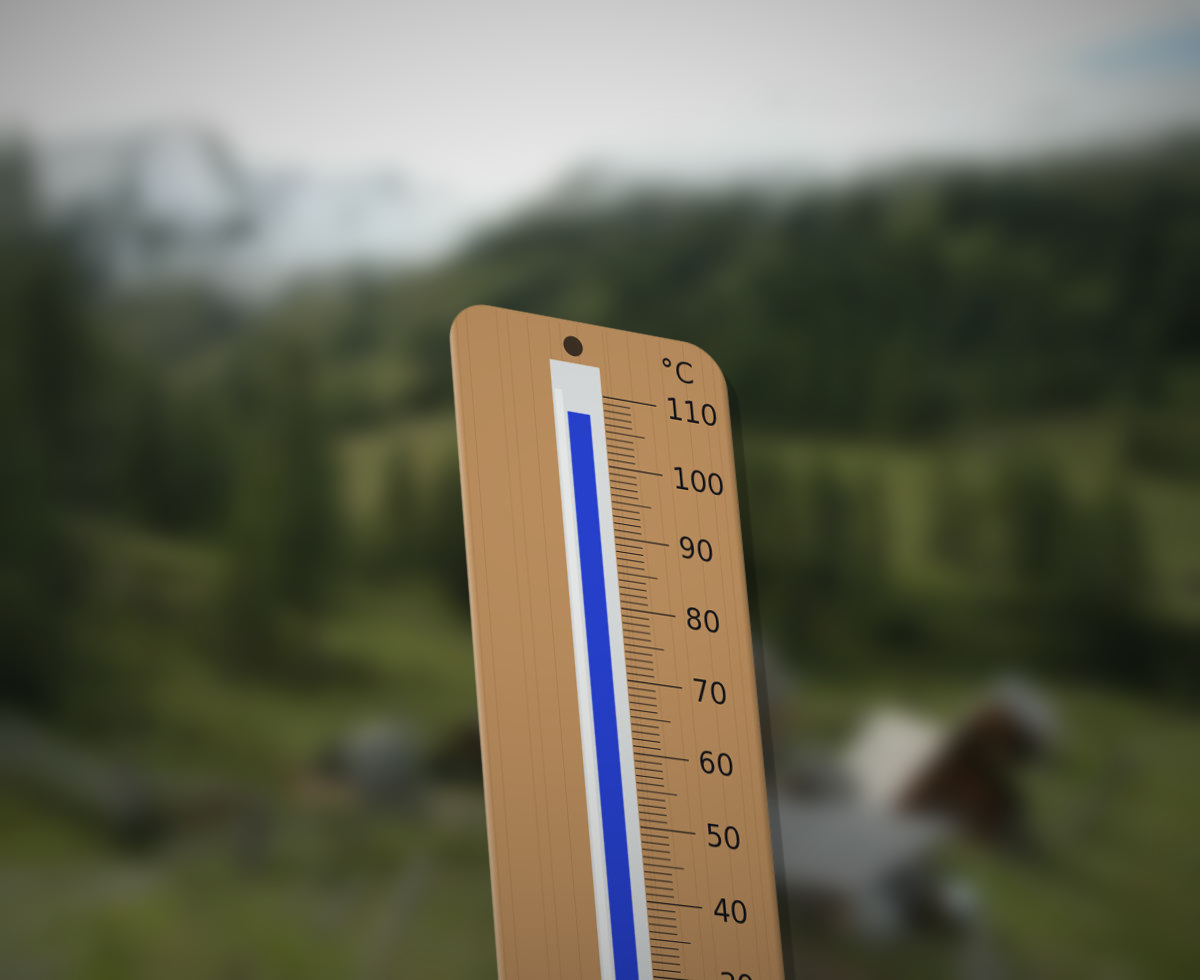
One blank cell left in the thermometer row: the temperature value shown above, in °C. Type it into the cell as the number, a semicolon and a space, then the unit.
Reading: 107; °C
